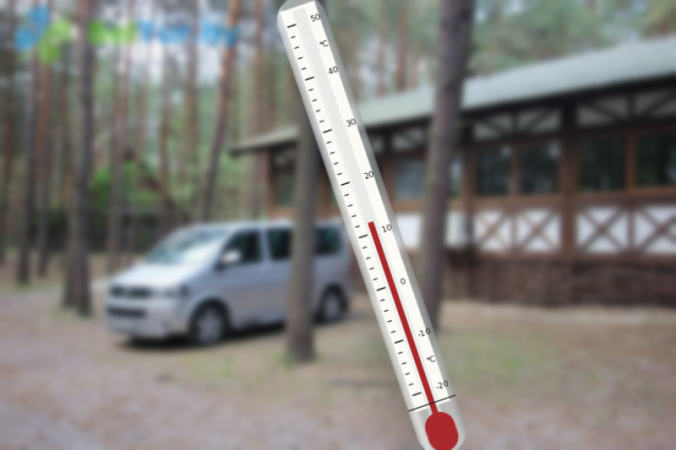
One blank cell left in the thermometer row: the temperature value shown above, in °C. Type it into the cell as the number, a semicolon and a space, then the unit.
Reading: 12; °C
